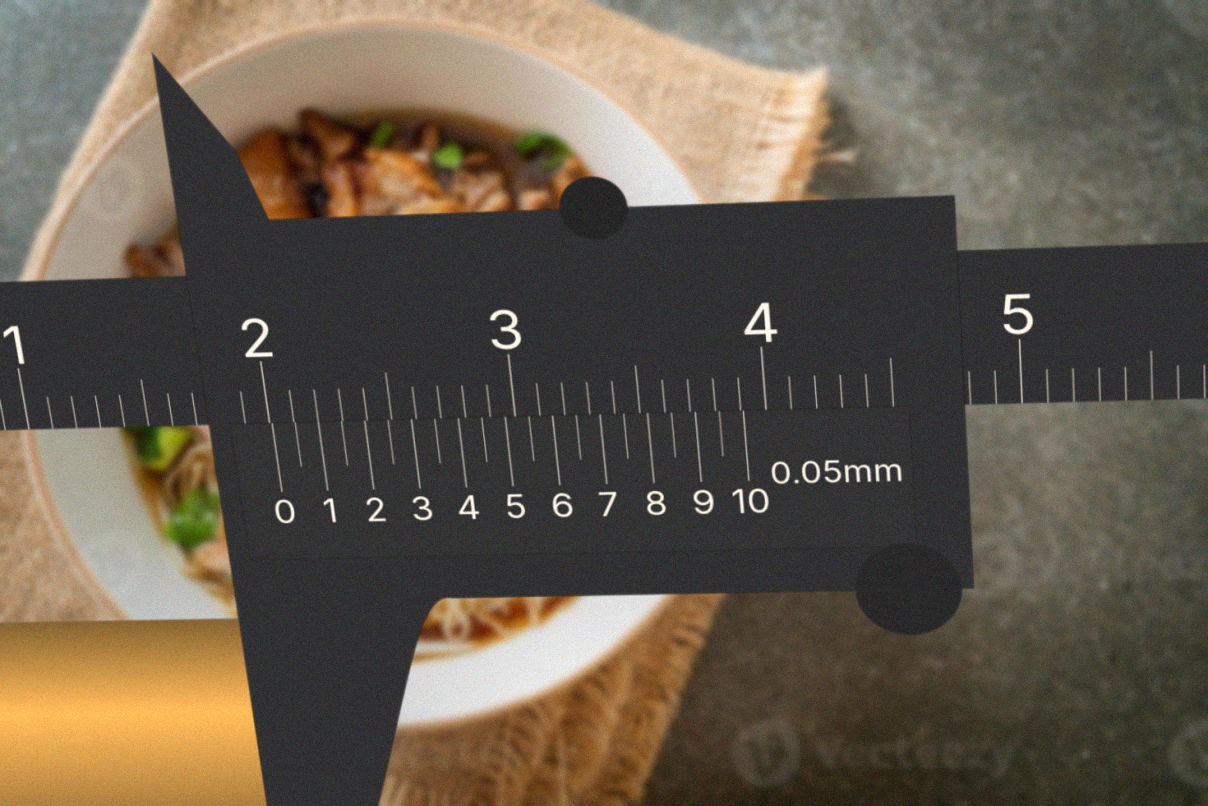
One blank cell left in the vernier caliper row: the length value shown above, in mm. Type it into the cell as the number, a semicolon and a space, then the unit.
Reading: 20.10; mm
